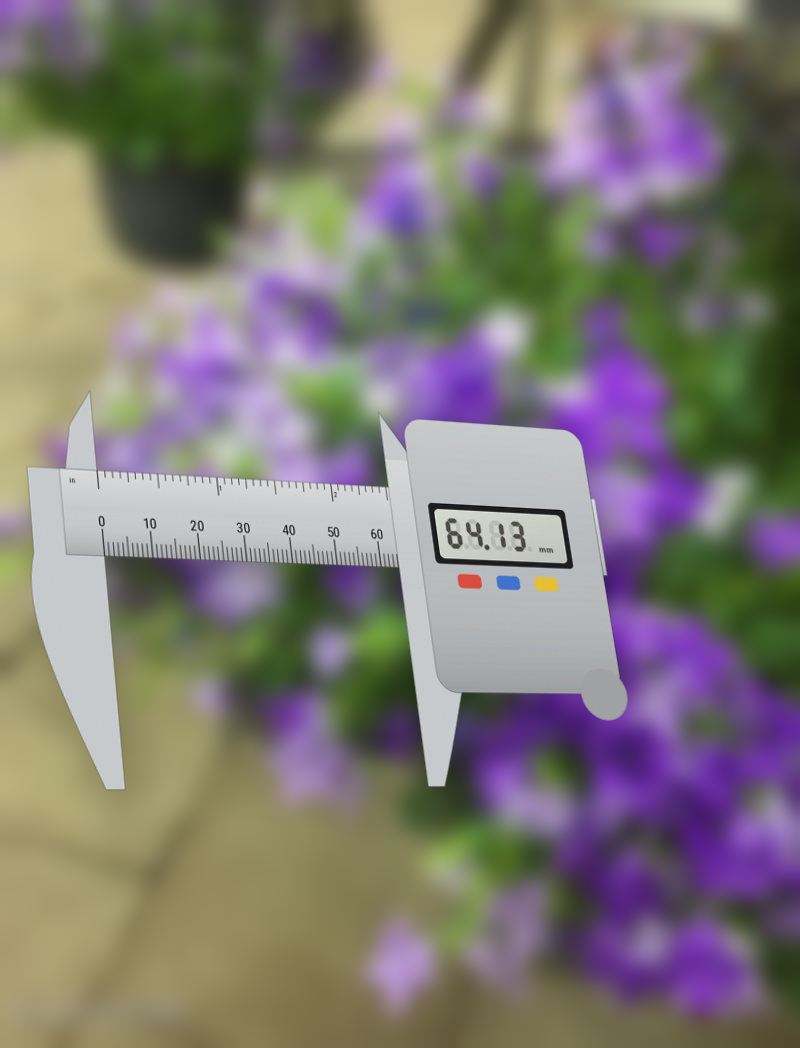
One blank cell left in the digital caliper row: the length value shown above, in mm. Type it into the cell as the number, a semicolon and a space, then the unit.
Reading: 64.13; mm
